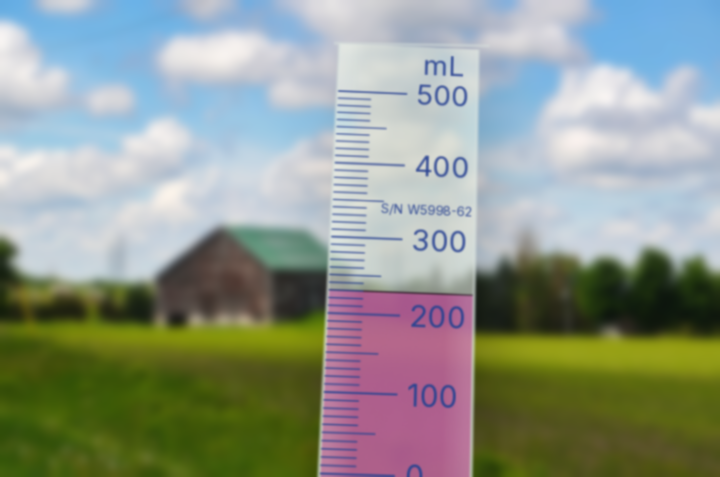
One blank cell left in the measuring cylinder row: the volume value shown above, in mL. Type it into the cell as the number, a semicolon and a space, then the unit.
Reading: 230; mL
